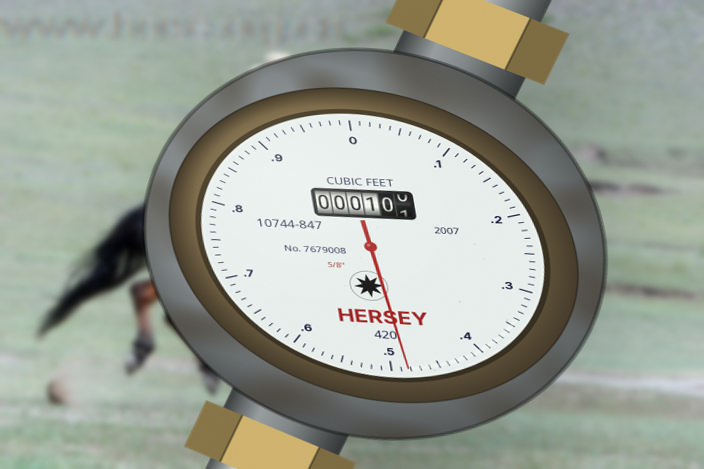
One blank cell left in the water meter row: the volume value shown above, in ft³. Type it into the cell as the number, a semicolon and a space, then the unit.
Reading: 100.48; ft³
